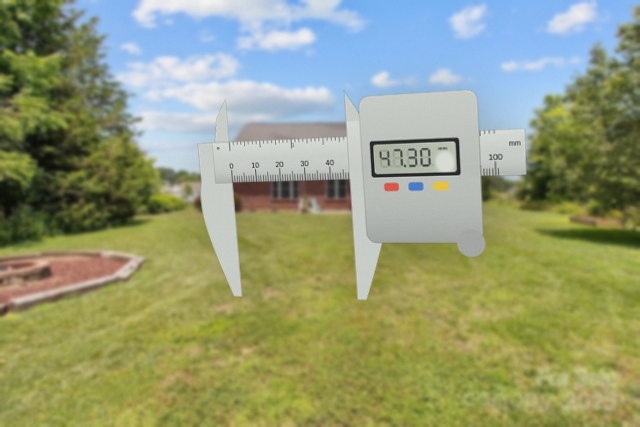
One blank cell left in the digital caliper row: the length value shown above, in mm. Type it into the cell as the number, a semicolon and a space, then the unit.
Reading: 47.30; mm
